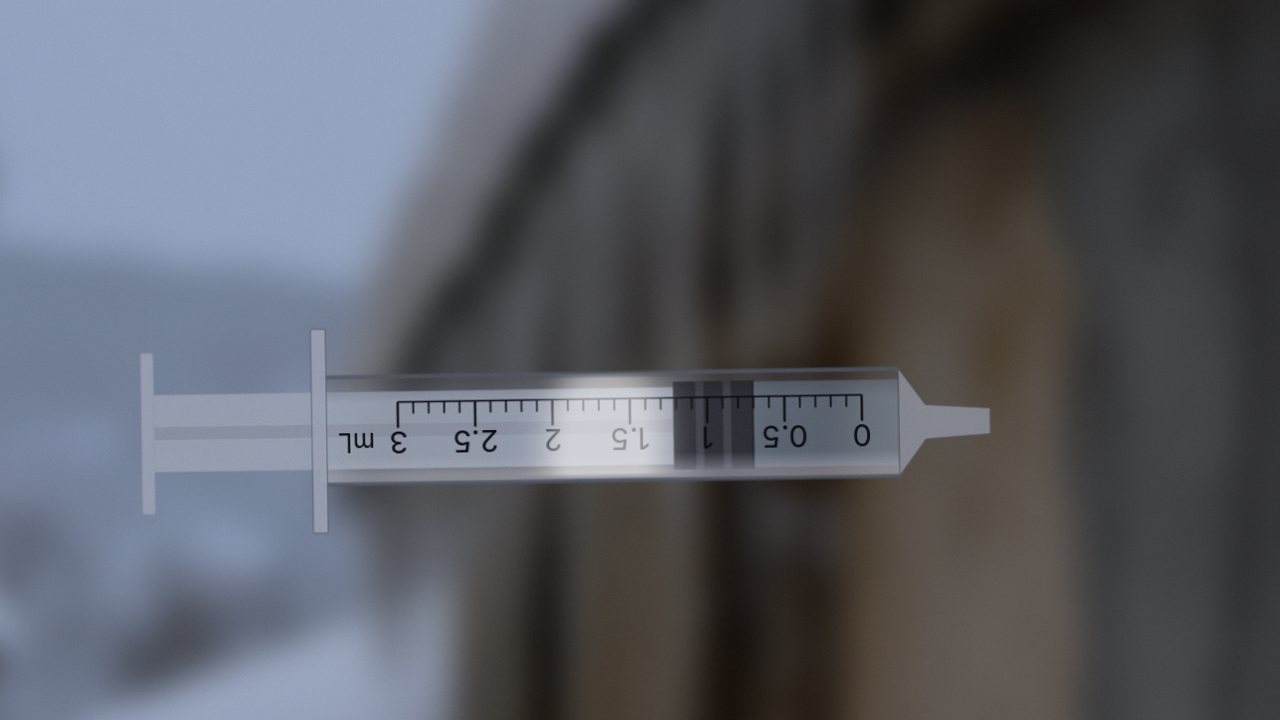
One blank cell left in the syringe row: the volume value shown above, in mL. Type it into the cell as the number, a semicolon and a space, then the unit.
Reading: 0.7; mL
